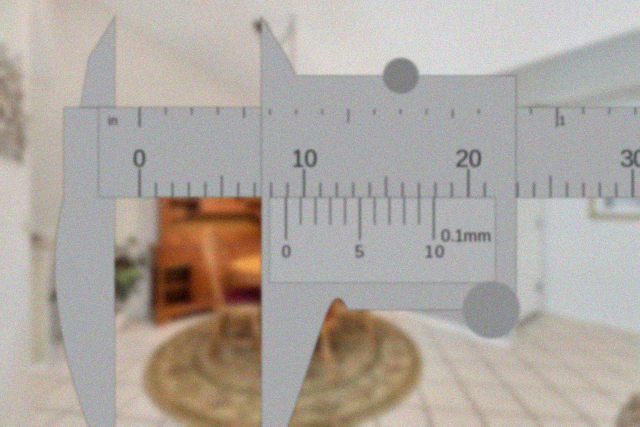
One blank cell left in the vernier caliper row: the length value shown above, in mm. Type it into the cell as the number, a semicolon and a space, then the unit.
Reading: 8.9; mm
